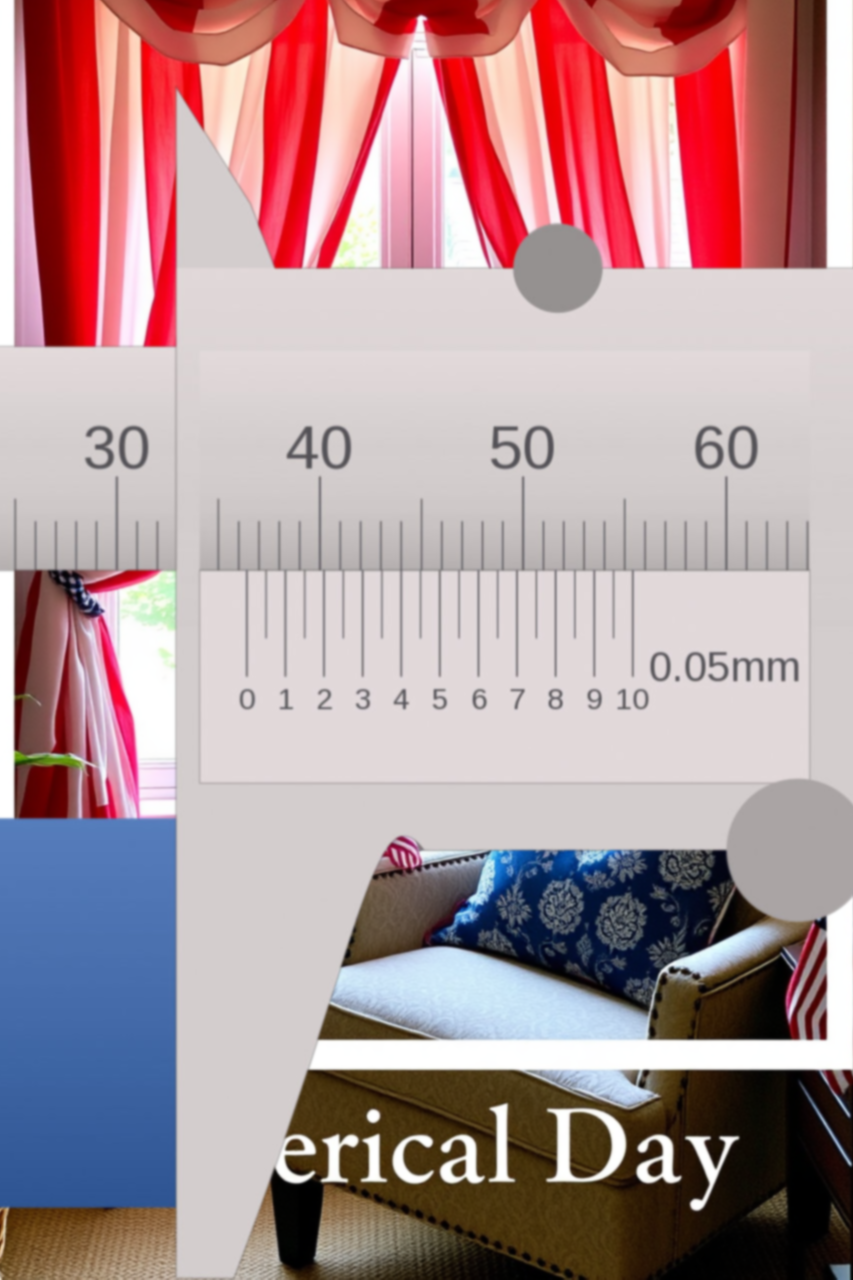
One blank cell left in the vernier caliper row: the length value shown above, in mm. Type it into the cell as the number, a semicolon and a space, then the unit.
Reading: 36.4; mm
